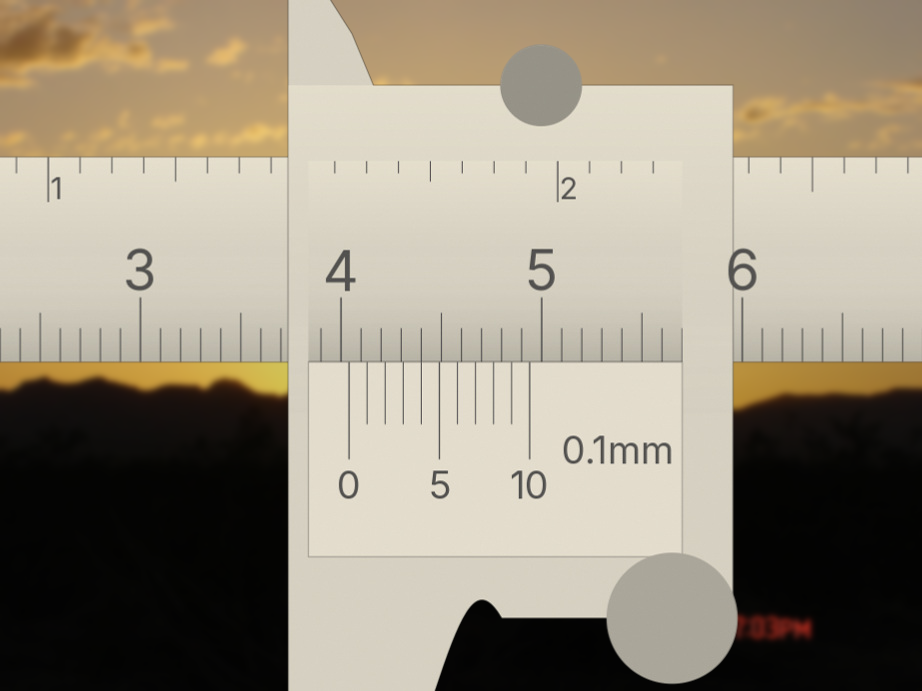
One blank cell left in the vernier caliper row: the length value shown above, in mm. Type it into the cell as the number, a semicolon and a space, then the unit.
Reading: 40.4; mm
